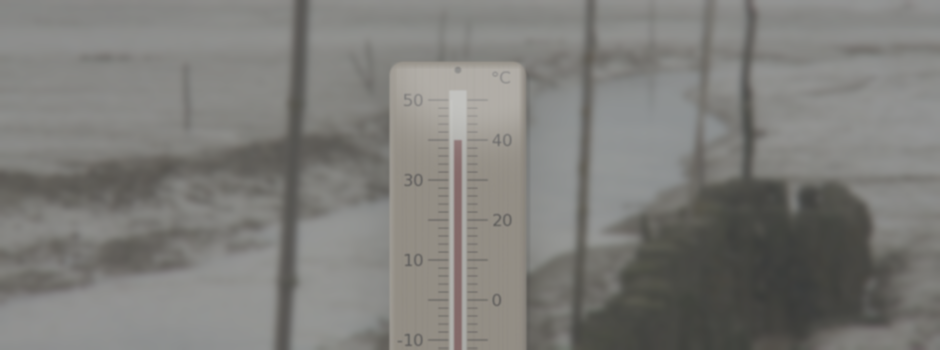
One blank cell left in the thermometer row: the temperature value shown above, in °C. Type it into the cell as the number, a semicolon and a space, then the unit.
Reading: 40; °C
